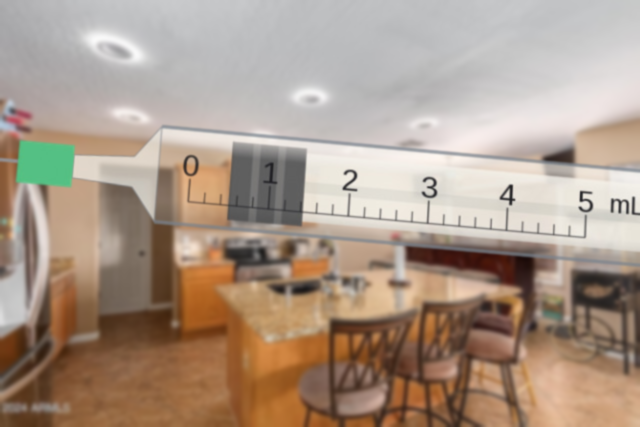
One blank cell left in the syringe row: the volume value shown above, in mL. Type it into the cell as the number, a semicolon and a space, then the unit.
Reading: 0.5; mL
